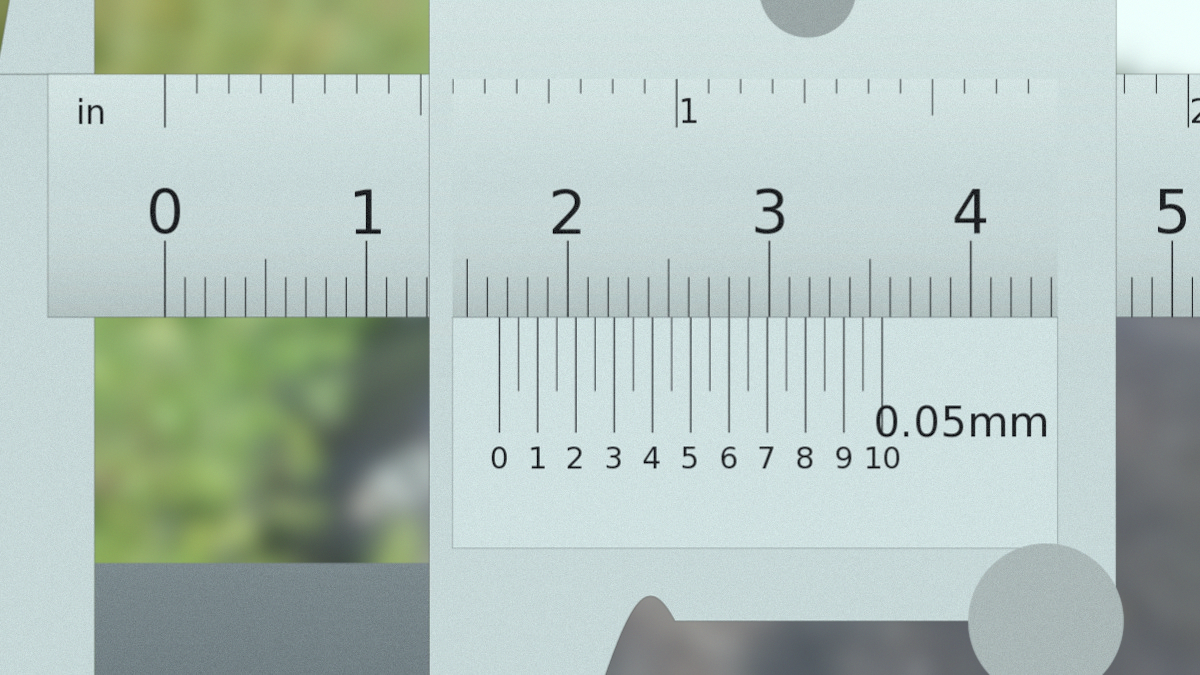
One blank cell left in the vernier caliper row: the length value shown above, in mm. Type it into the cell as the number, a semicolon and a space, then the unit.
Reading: 16.6; mm
